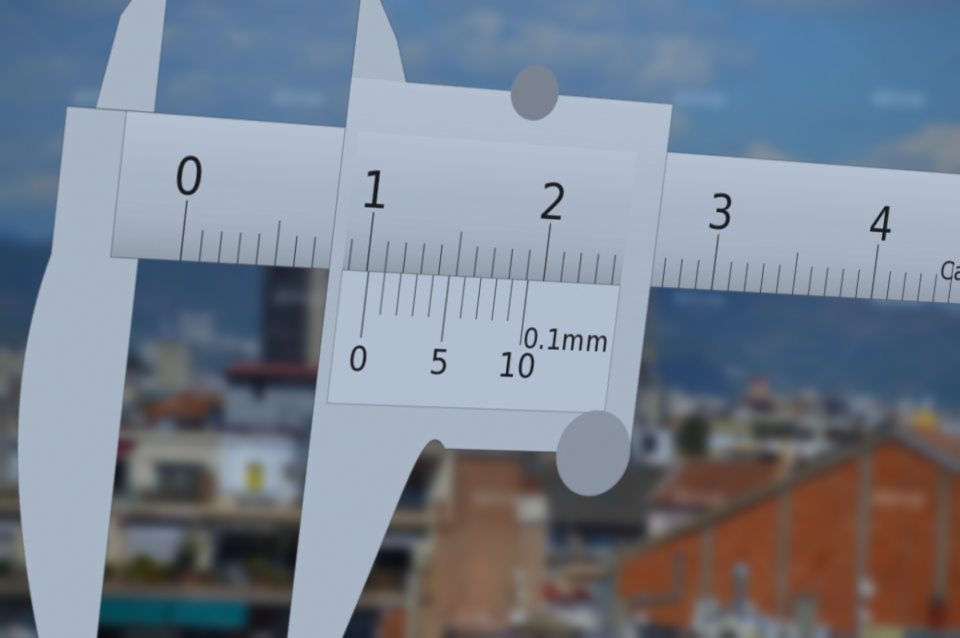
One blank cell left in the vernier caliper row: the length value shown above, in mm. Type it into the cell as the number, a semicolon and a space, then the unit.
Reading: 10.1; mm
